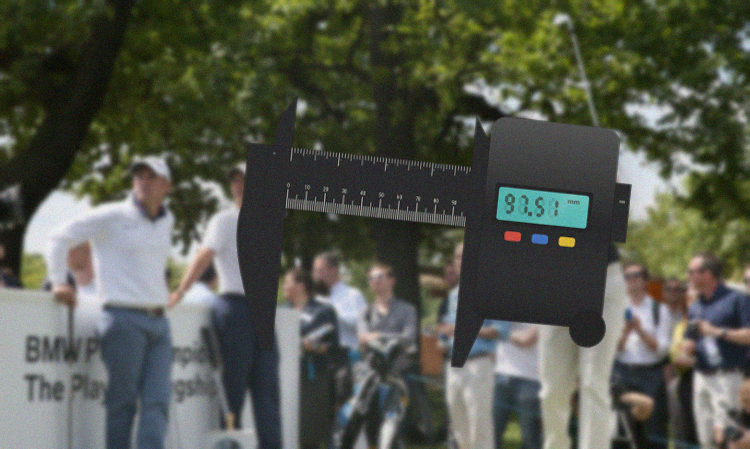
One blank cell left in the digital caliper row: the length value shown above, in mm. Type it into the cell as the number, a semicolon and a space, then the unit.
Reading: 97.51; mm
